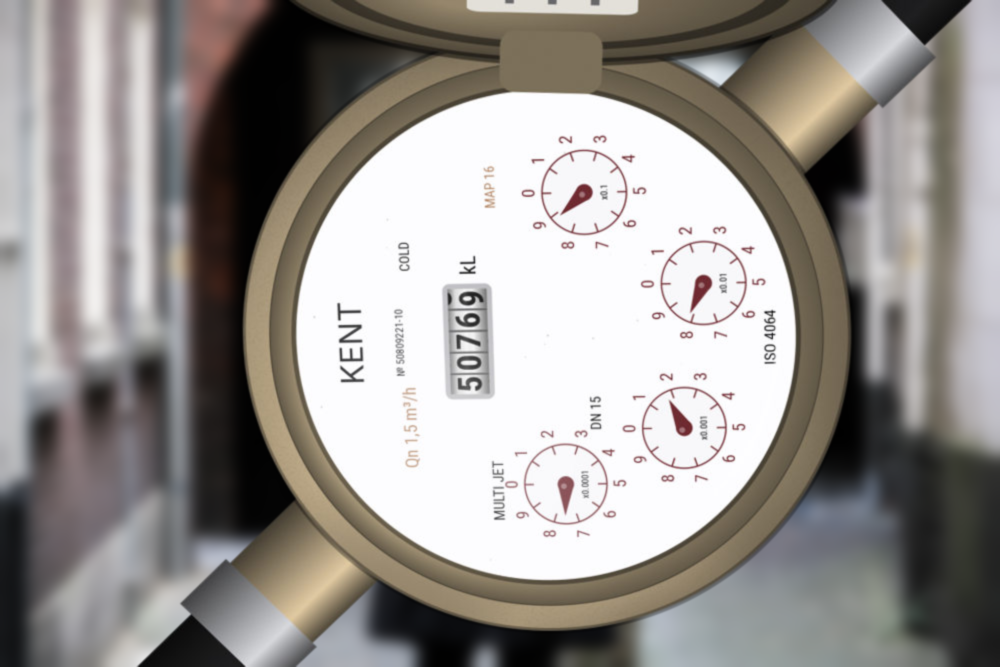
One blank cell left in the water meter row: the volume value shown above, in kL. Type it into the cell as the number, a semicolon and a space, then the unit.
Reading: 50768.8817; kL
